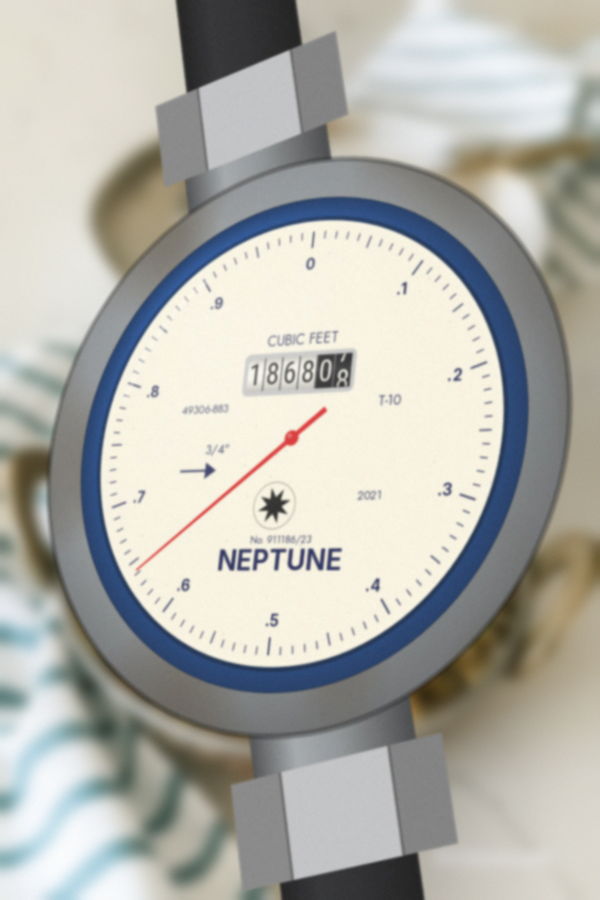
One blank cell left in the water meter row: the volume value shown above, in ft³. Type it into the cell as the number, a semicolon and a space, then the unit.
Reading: 186807.64; ft³
